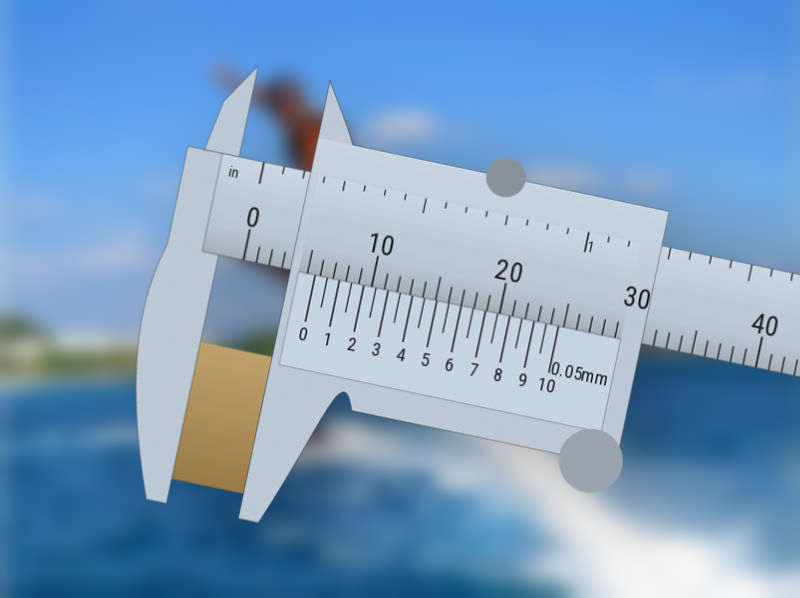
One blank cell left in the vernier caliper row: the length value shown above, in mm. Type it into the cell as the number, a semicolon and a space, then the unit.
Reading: 5.6; mm
